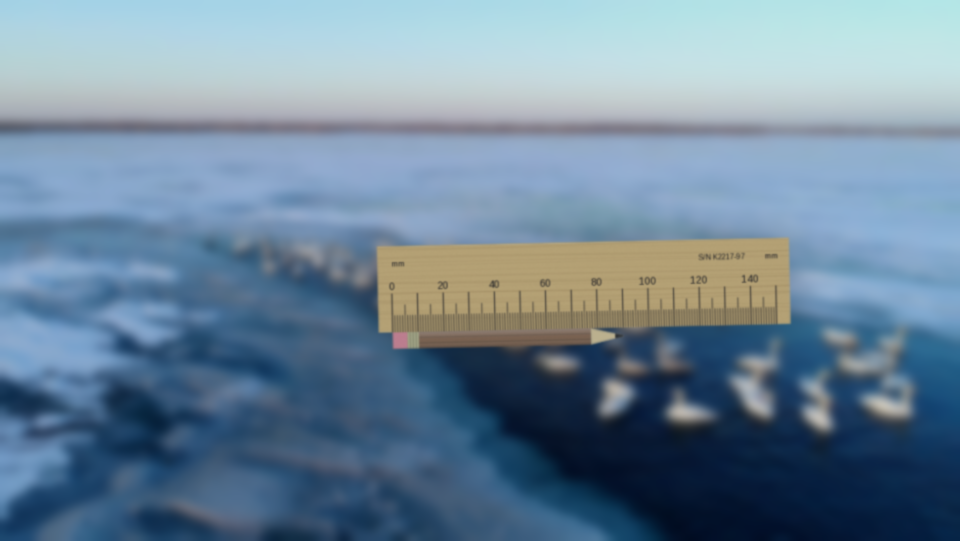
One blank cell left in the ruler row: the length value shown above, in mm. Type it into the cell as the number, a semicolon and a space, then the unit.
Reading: 90; mm
